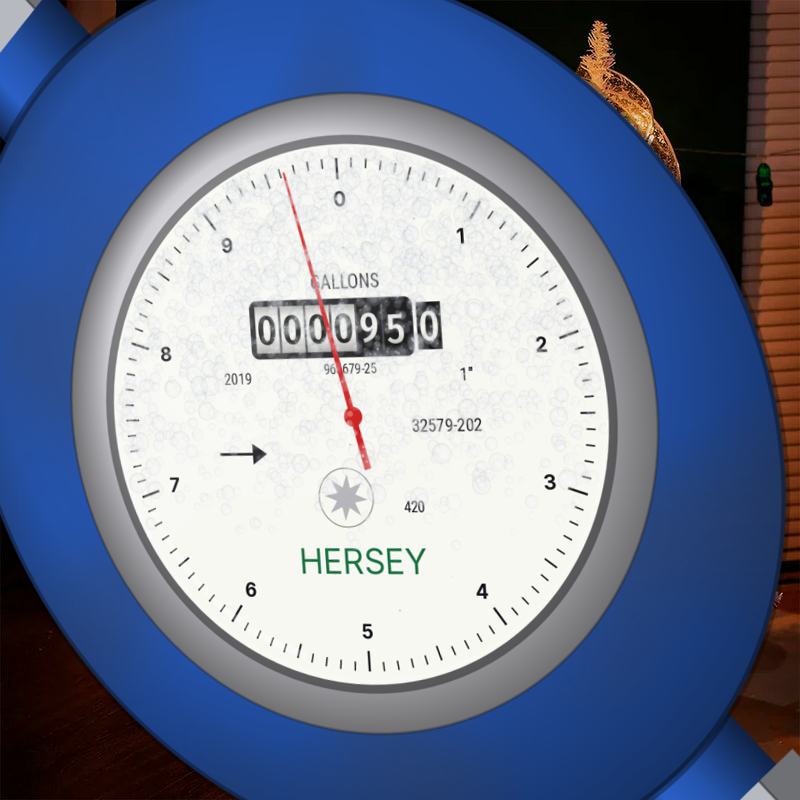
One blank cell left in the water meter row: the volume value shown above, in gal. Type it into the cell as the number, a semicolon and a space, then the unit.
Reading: 949.6; gal
